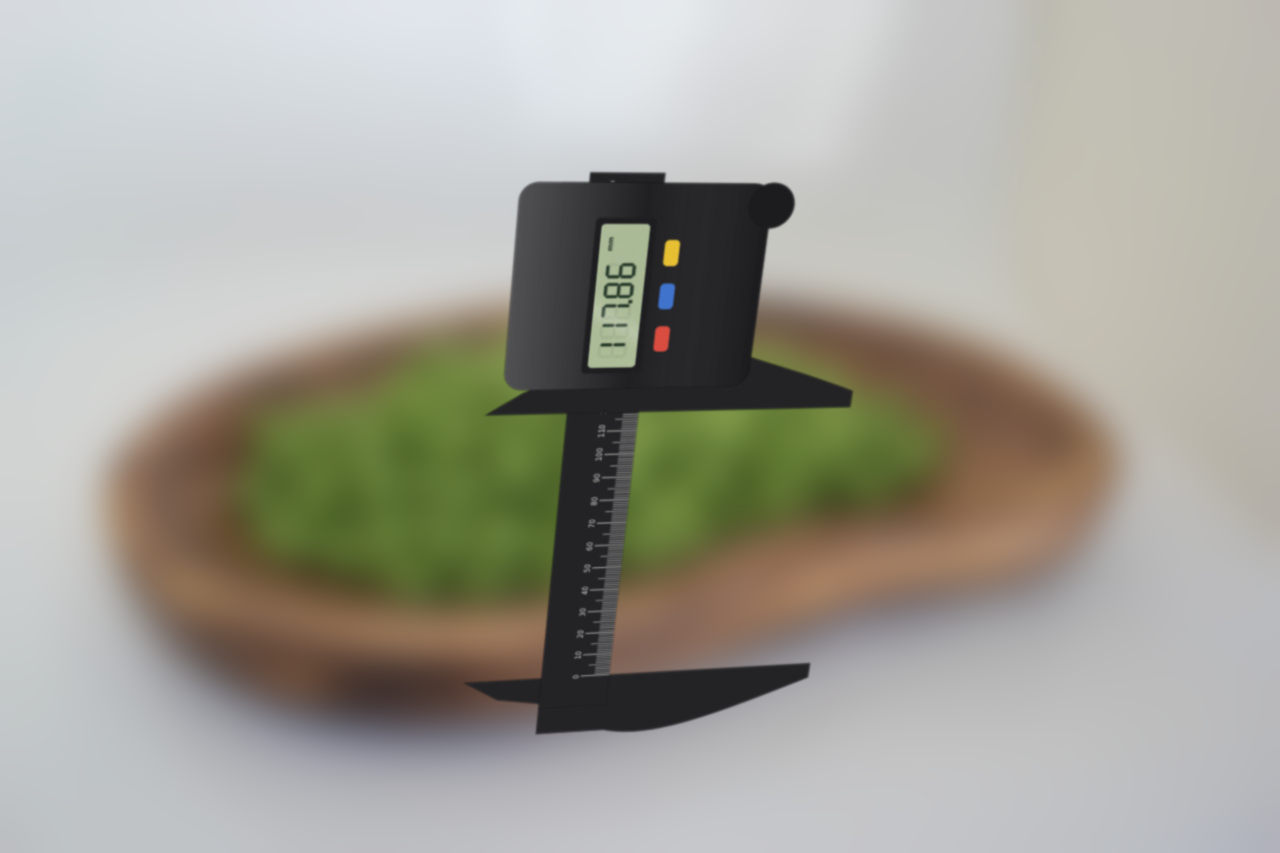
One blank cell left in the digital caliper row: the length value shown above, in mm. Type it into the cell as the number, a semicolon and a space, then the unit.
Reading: 117.86; mm
